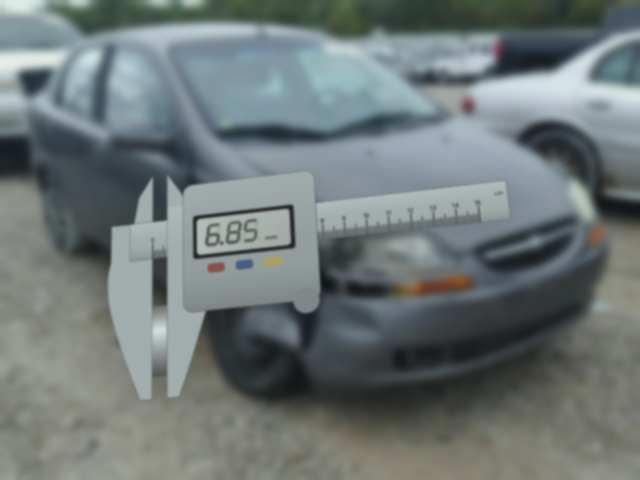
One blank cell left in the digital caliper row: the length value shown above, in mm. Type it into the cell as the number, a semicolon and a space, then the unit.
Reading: 6.85; mm
